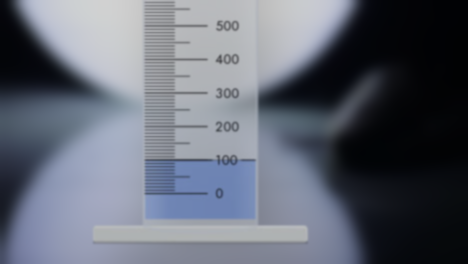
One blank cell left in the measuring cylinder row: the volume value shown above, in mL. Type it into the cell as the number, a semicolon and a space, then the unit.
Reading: 100; mL
